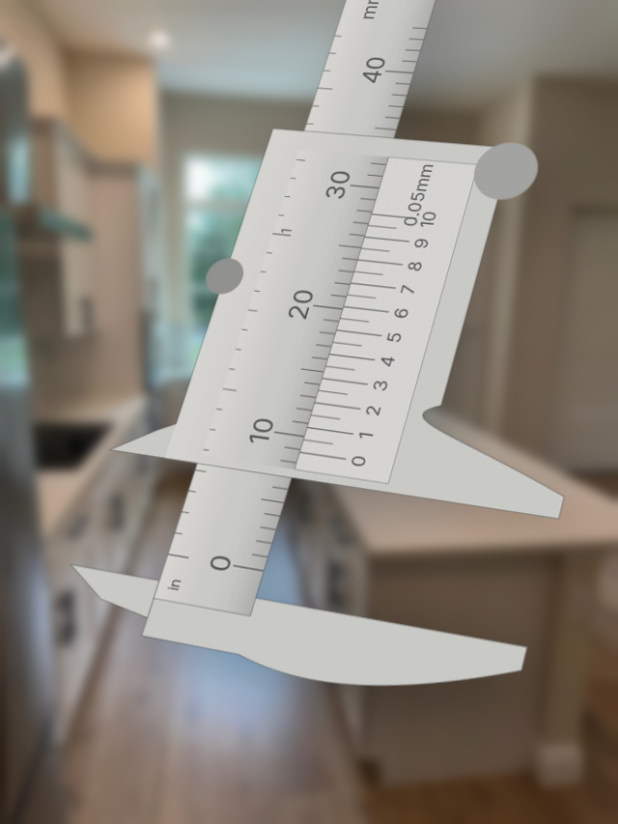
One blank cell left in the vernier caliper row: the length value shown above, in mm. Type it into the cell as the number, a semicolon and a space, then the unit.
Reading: 8.8; mm
